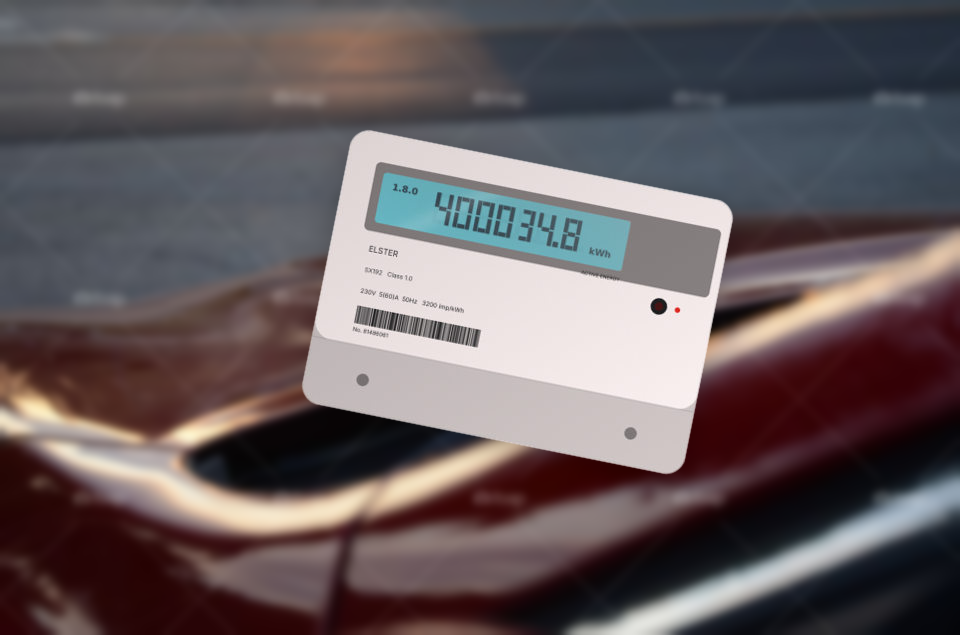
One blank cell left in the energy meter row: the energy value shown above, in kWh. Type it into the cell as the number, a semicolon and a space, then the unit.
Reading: 400034.8; kWh
